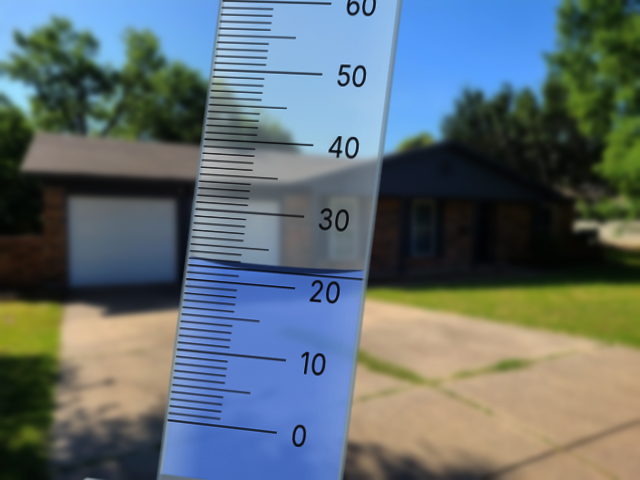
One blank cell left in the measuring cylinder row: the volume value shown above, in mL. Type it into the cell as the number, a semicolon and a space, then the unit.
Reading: 22; mL
